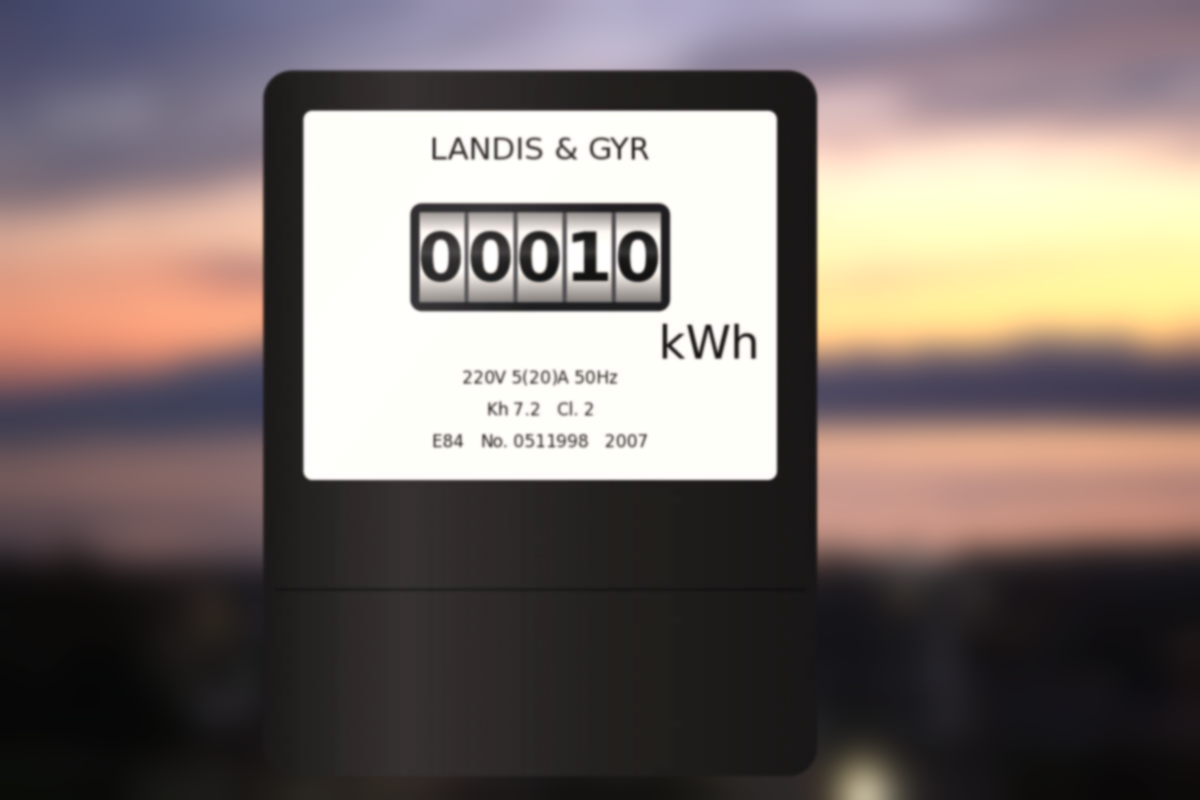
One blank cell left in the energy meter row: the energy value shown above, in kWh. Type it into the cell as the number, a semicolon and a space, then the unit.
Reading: 10; kWh
